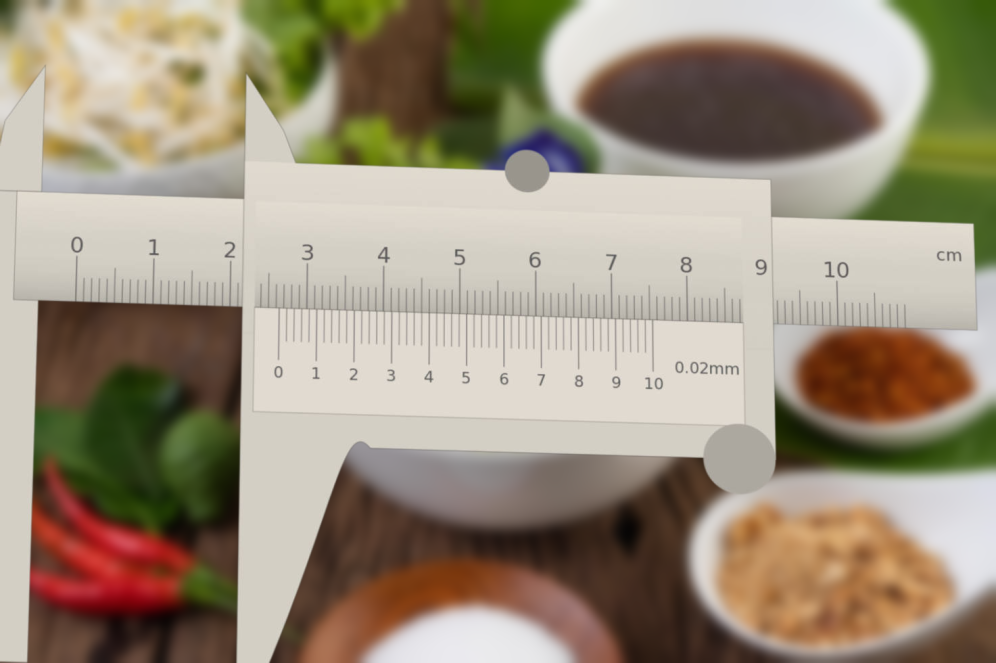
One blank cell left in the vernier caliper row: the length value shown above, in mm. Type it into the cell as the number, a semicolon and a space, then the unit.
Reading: 26.4; mm
